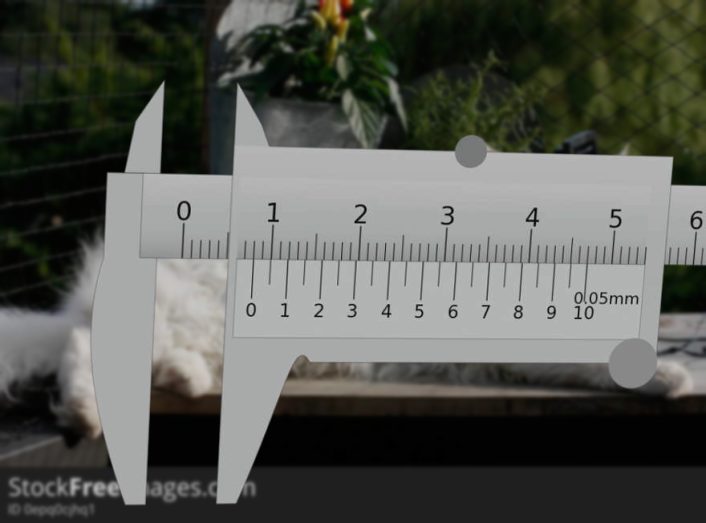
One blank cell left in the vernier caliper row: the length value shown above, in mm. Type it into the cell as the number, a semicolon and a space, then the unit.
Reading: 8.0; mm
